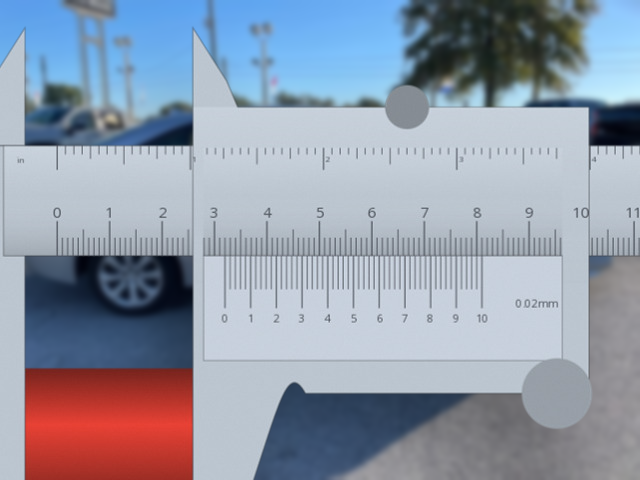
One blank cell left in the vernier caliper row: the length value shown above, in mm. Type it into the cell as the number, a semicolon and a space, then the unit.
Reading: 32.0; mm
